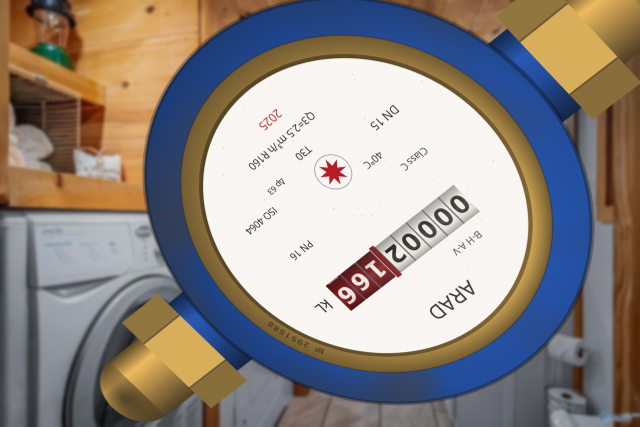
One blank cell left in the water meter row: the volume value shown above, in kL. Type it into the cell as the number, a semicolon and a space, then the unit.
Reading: 2.166; kL
